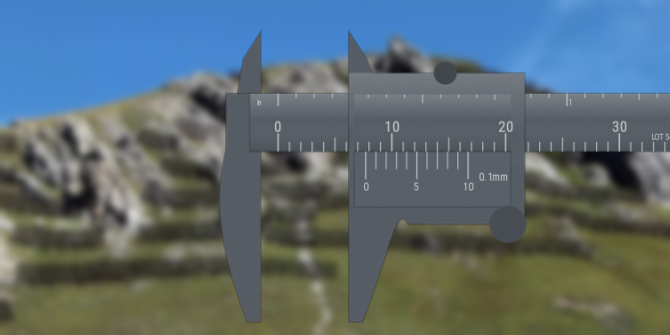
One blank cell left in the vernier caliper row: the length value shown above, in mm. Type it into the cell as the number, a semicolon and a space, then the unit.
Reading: 7.7; mm
